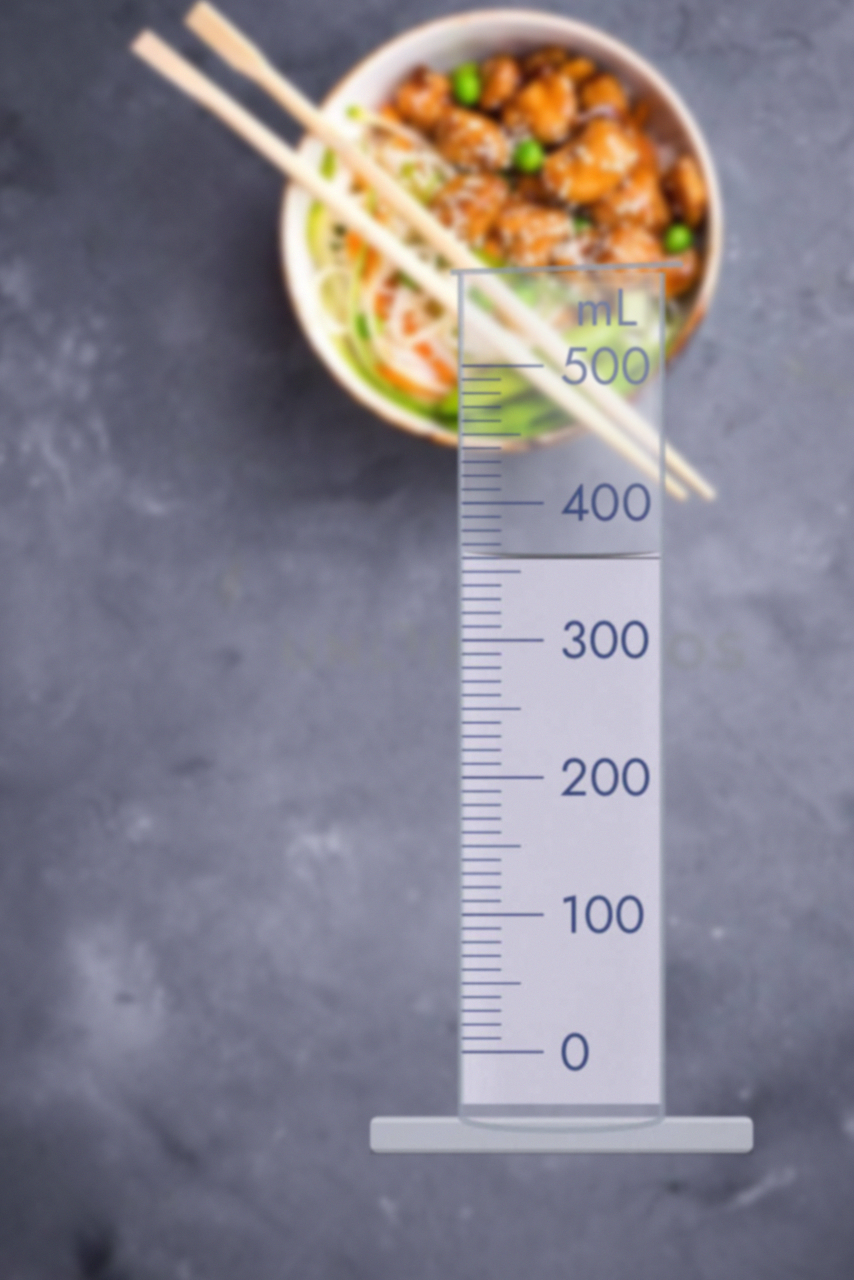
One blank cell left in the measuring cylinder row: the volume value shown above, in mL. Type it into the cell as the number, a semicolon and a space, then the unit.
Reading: 360; mL
